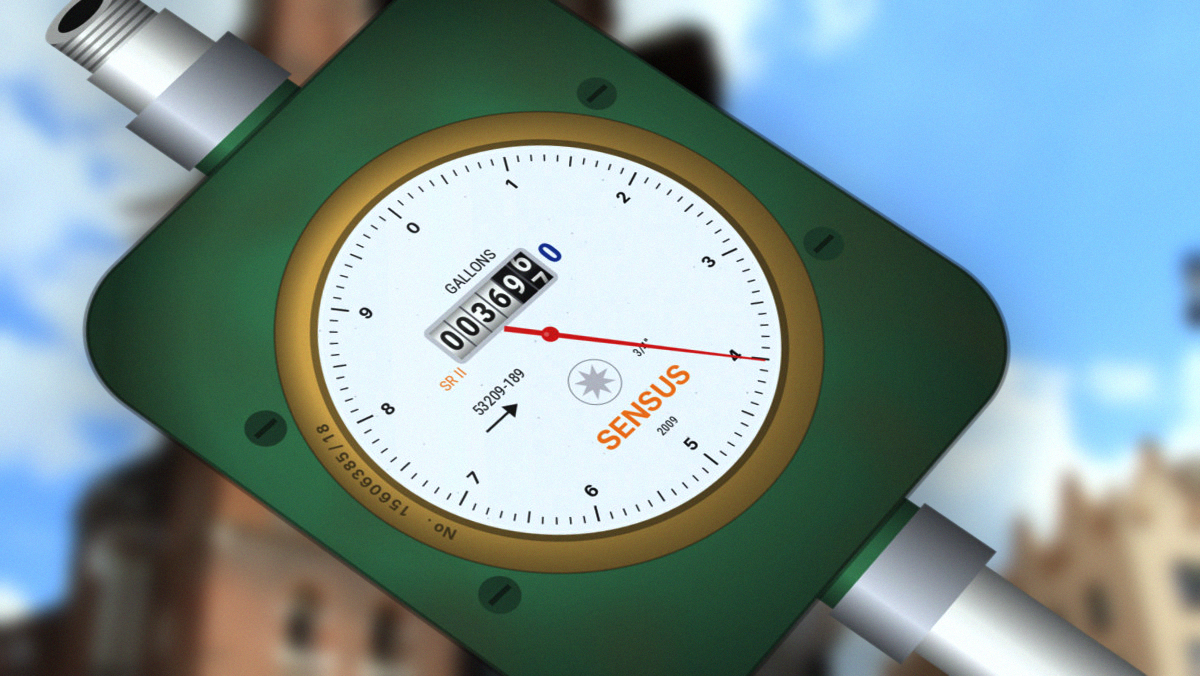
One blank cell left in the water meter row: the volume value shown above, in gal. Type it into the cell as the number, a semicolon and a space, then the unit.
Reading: 36964.0; gal
